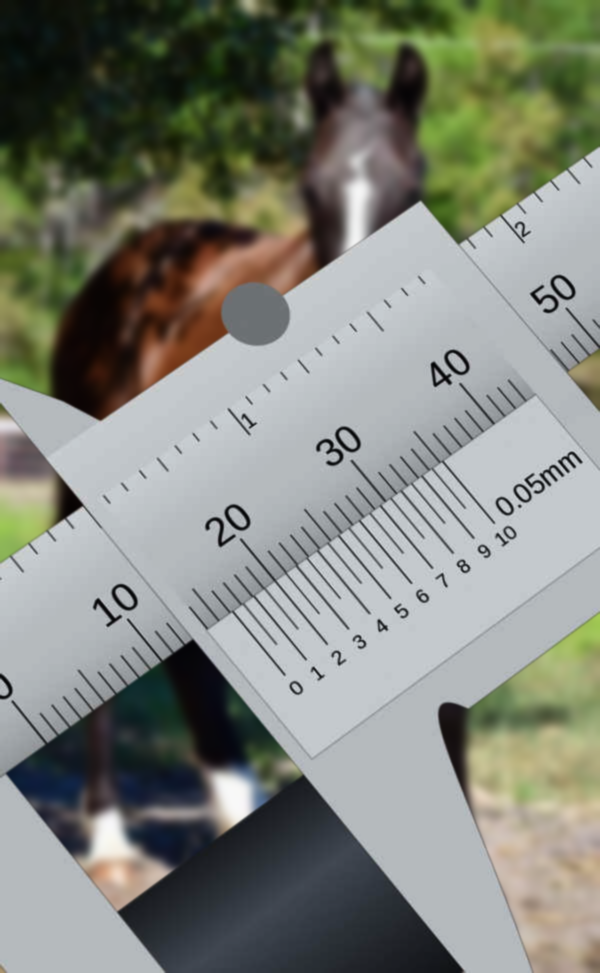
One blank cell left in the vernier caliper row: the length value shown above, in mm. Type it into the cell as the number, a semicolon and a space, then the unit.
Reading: 16.2; mm
